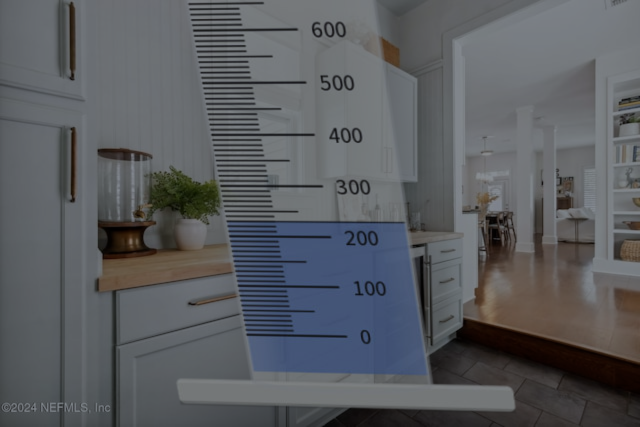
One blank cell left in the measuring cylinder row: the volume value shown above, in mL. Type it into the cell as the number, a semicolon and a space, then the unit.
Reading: 230; mL
